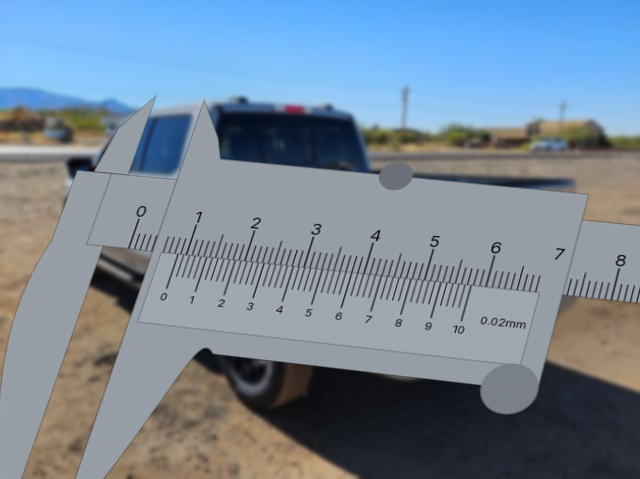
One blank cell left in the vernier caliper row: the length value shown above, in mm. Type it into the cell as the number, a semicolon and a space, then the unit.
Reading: 8.6; mm
